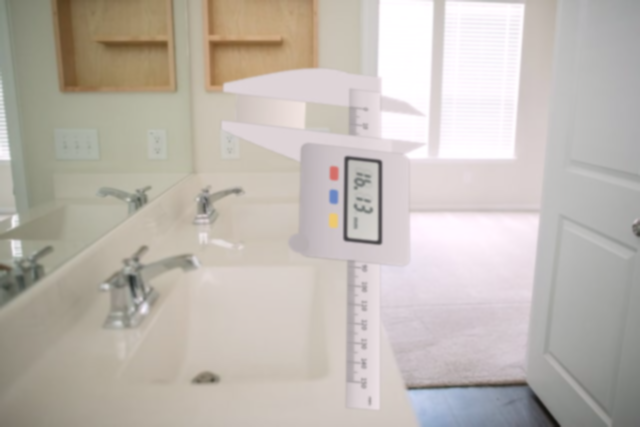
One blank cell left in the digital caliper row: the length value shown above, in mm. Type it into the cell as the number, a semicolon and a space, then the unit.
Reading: 16.13; mm
